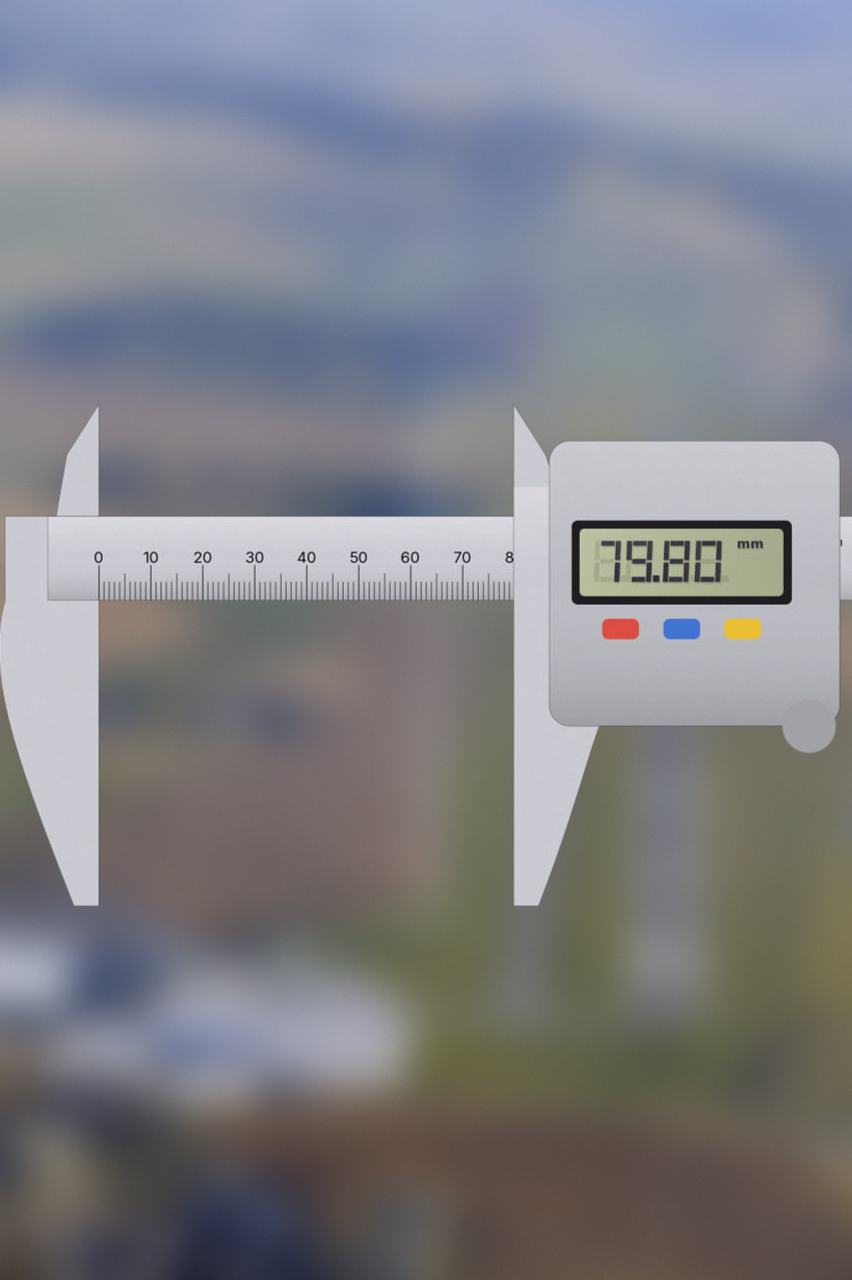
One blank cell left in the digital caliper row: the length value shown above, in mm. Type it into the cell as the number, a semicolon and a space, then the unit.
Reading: 79.80; mm
